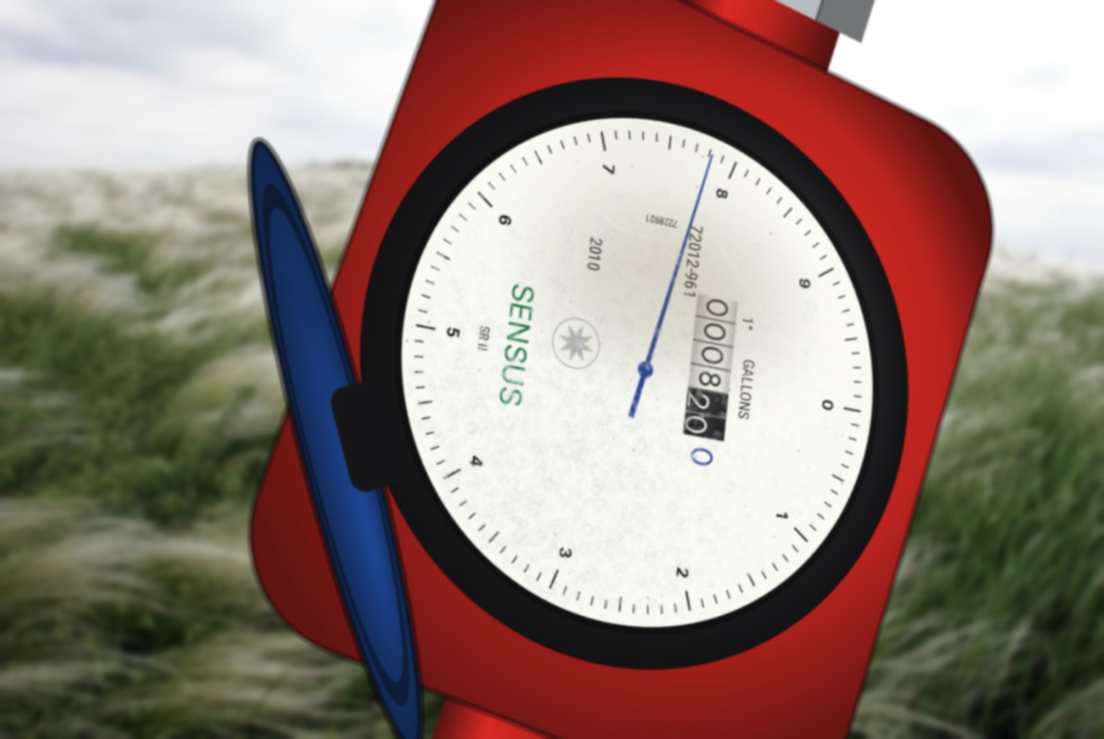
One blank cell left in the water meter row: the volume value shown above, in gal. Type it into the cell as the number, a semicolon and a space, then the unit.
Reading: 8197.8; gal
